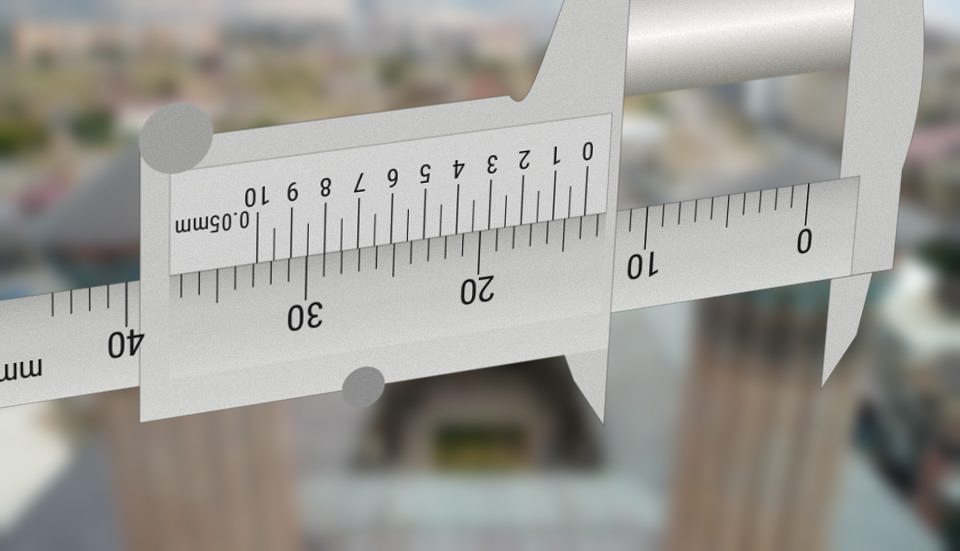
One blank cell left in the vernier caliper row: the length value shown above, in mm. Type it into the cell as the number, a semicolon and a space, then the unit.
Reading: 13.8; mm
